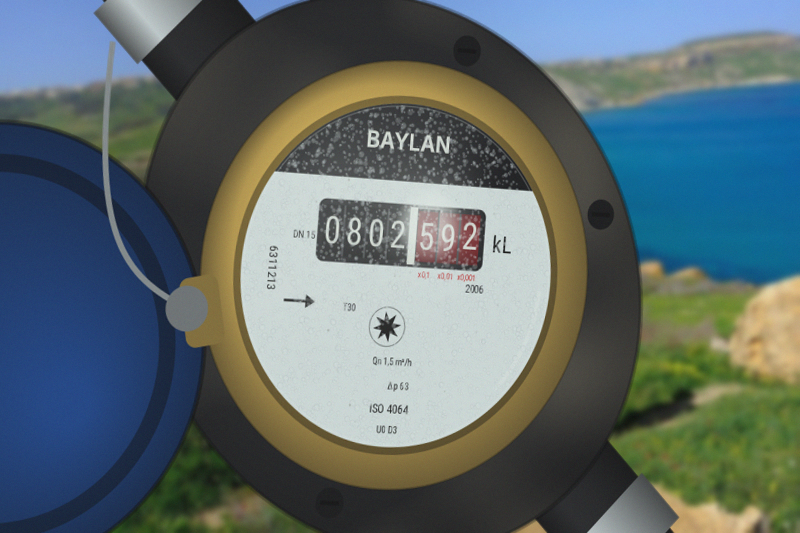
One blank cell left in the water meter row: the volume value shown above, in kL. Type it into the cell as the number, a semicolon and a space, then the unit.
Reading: 802.592; kL
